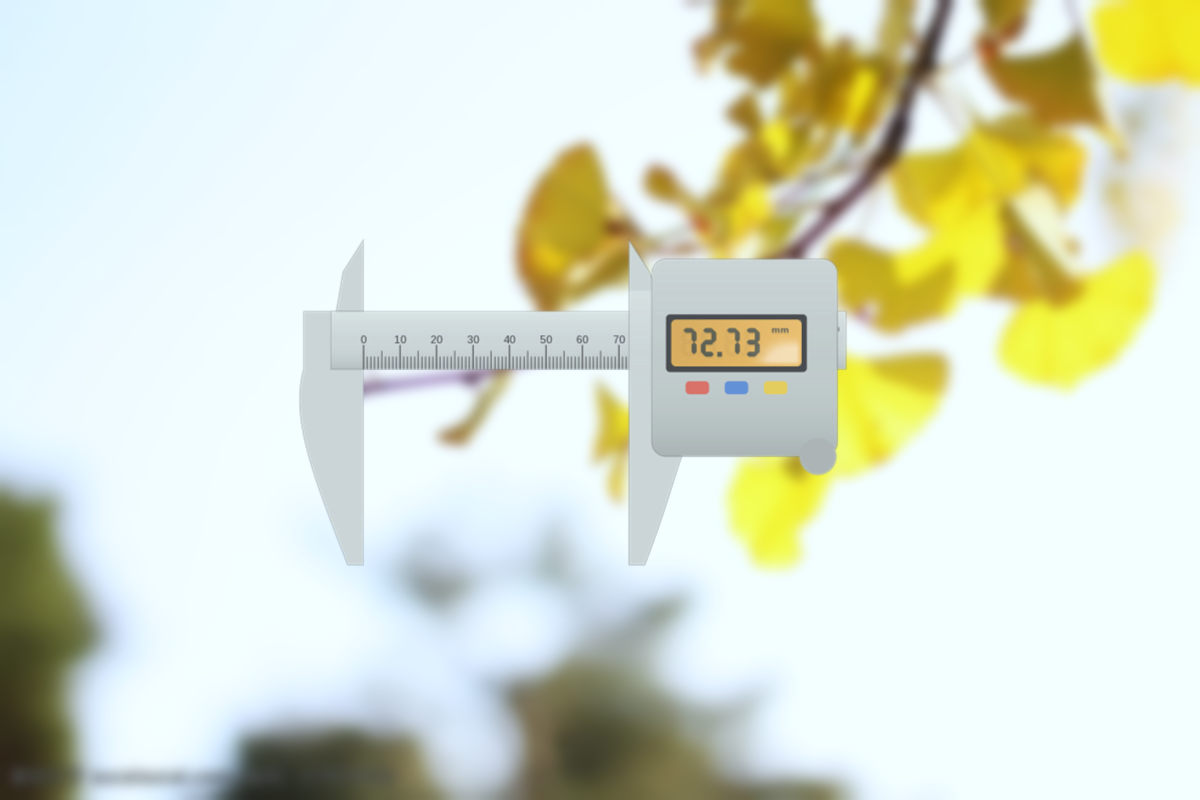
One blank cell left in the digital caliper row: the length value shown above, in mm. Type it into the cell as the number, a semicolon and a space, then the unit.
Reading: 72.73; mm
